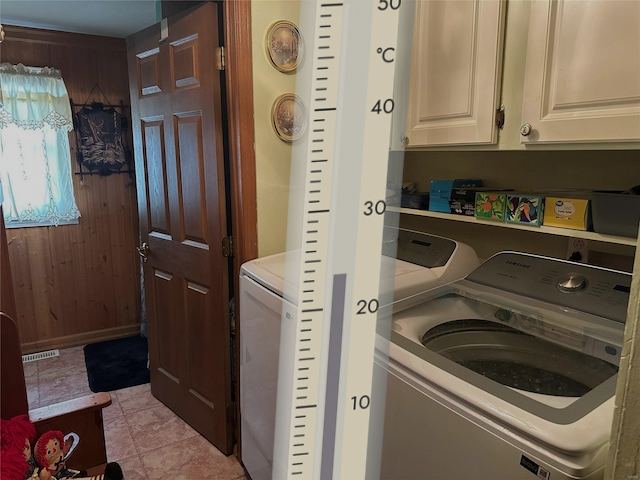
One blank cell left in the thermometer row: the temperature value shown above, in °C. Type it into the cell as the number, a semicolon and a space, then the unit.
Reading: 23.5; °C
